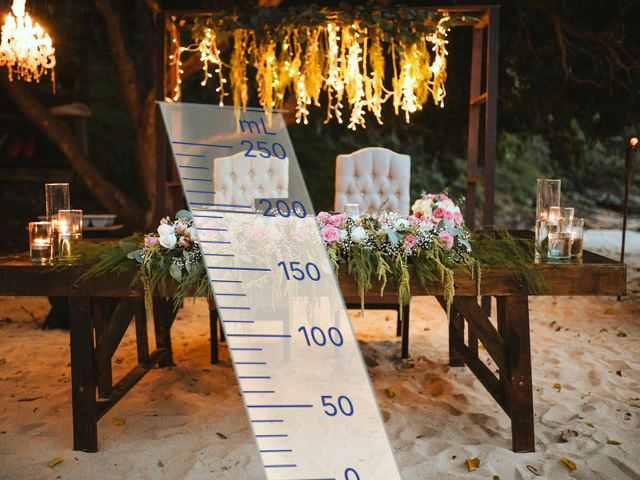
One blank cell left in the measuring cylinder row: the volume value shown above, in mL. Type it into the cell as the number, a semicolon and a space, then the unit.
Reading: 195; mL
